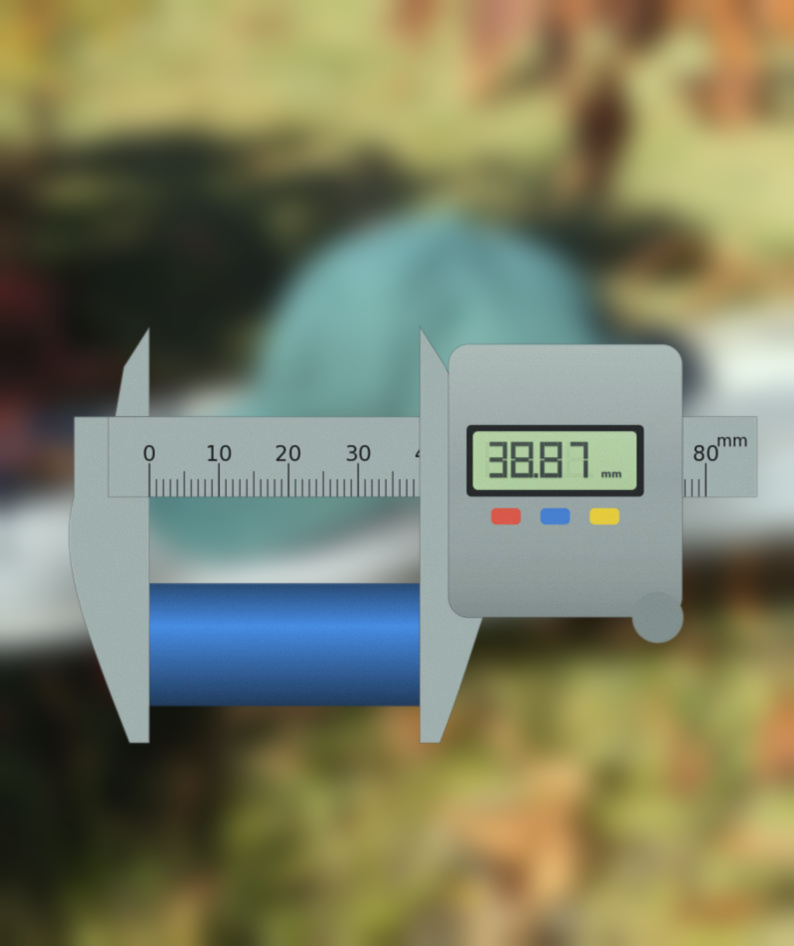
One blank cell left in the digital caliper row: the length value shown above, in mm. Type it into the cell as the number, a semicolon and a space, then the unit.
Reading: 38.87; mm
